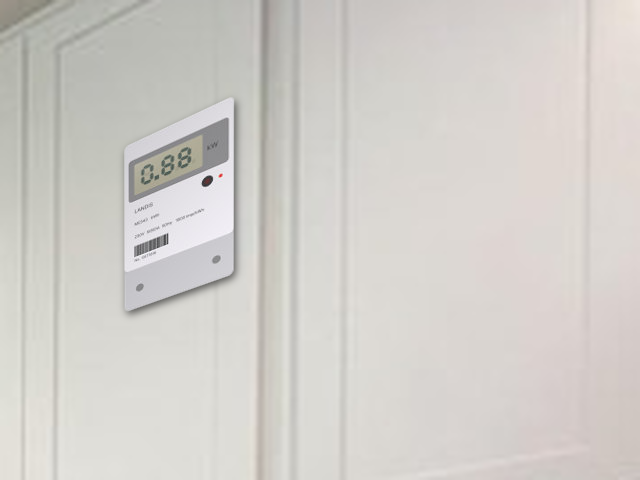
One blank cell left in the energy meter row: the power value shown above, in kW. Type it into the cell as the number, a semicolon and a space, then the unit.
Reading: 0.88; kW
